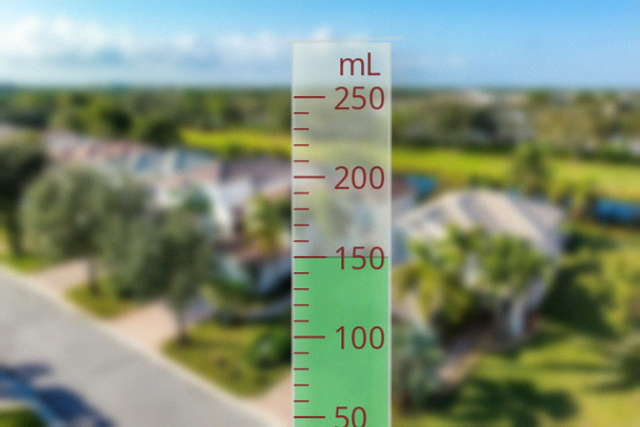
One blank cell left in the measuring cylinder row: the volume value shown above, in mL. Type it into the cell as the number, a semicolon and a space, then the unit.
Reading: 150; mL
